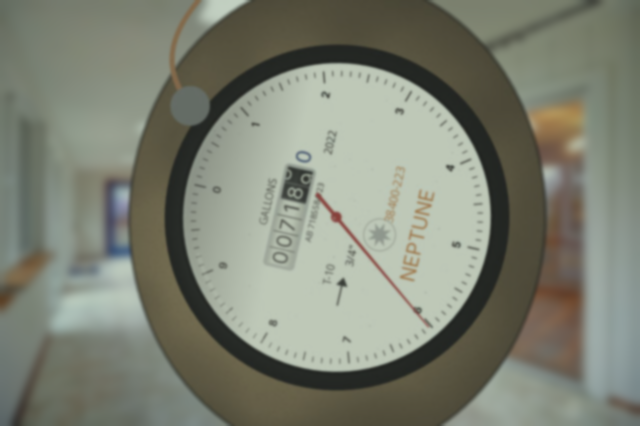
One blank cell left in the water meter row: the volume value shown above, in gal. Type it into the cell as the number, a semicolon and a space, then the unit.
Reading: 71886.0; gal
